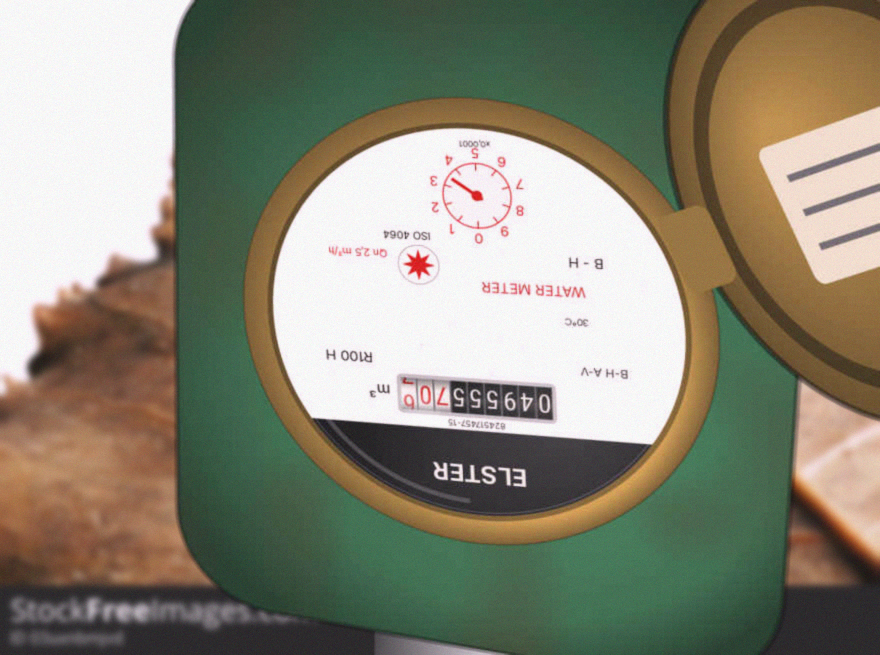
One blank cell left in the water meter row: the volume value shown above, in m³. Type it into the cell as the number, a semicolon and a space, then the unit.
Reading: 49555.7063; m³
